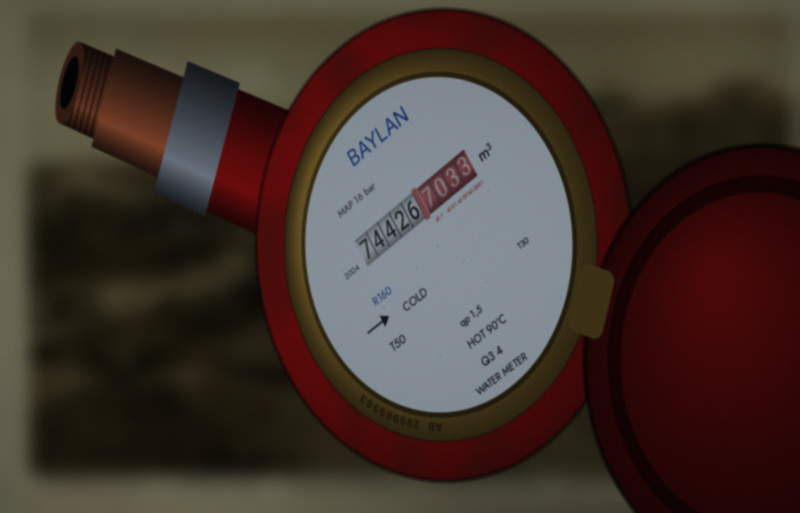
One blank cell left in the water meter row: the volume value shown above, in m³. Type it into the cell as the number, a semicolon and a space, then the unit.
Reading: 74426.7033; m³
